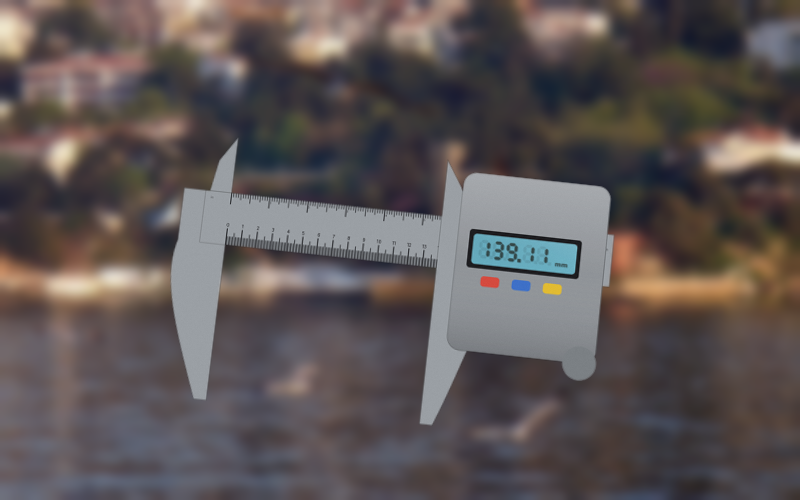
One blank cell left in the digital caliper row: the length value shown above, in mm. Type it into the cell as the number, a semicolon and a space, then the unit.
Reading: 139.11; mm
